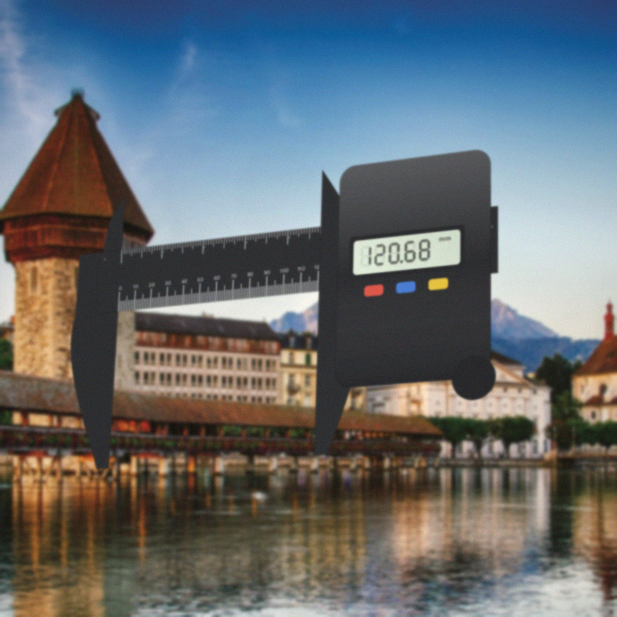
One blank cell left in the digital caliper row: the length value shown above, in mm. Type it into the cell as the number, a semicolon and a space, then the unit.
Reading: 120.68; mm
